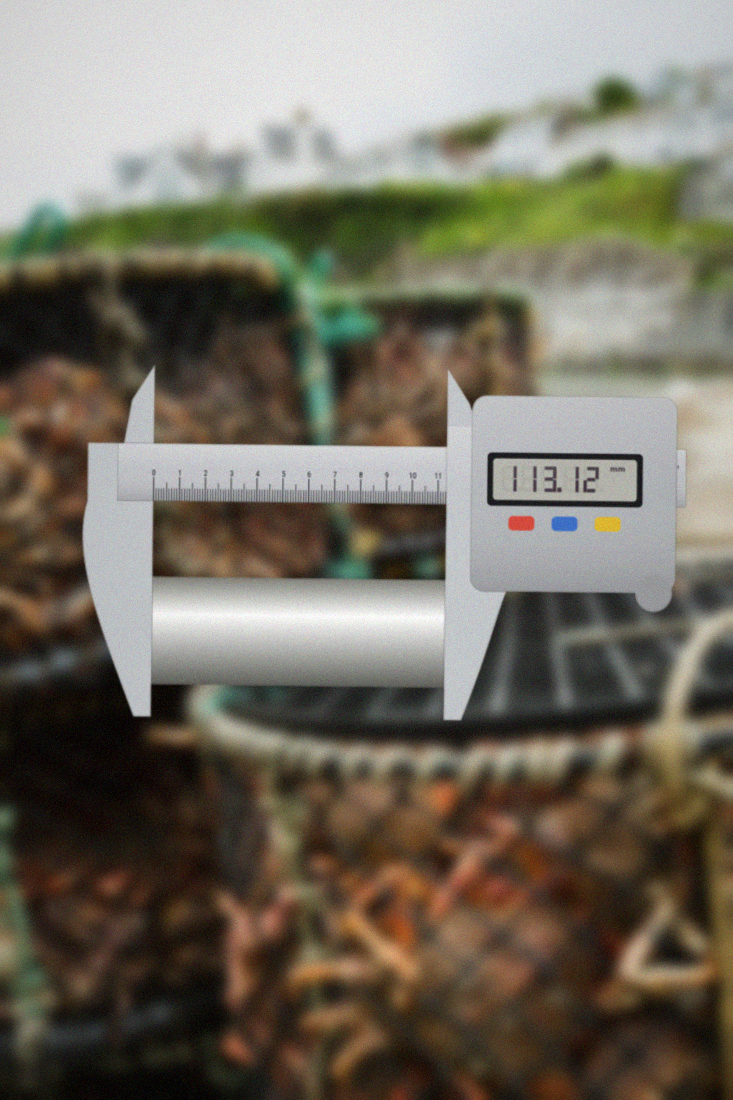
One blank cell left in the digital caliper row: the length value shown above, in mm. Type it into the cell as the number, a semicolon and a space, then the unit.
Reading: 113.12; mm
